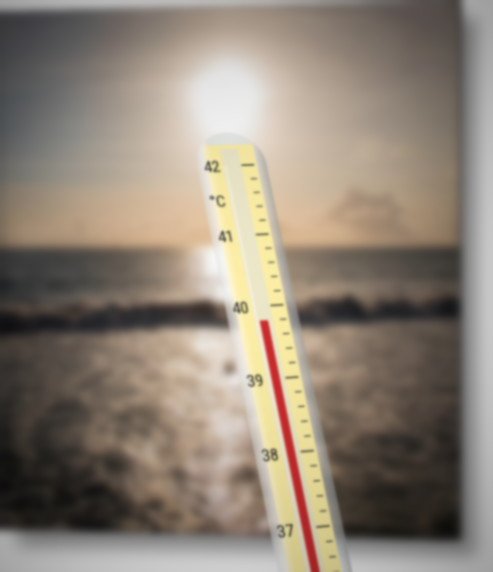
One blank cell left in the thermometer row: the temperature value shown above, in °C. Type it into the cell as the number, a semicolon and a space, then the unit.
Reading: 39.8; °C
